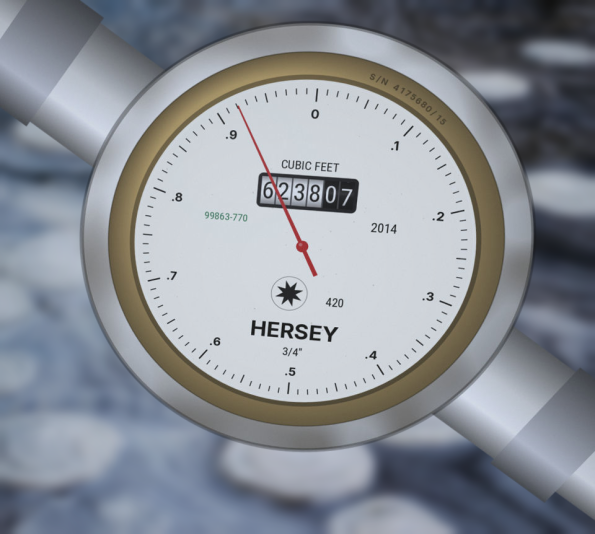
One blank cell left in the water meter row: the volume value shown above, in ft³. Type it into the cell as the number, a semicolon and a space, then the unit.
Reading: 623806.92; ft³
